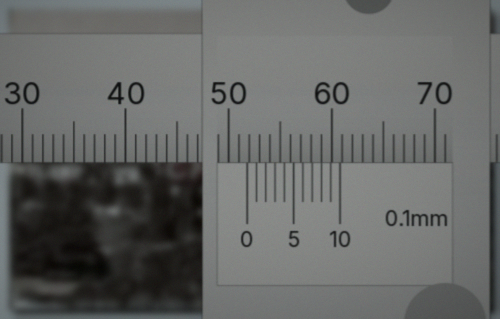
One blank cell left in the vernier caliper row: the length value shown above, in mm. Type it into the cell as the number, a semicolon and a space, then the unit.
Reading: 51.8; mm
